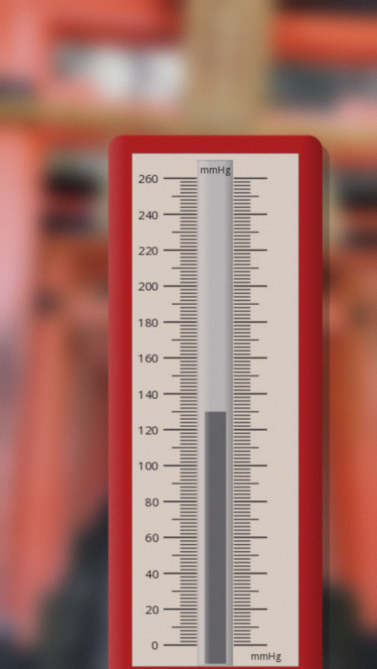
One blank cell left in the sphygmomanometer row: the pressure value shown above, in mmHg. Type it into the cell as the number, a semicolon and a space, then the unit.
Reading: 130; mmHg
